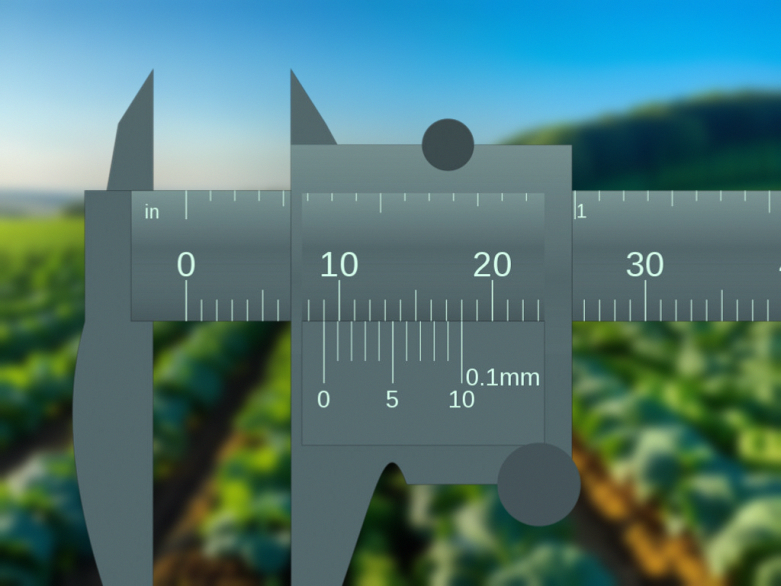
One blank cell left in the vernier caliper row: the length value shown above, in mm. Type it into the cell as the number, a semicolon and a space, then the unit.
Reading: 9.0; mm
